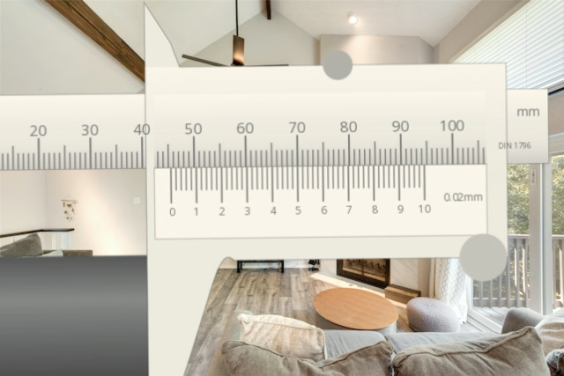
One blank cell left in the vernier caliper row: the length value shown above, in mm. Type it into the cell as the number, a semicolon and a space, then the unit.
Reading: 45.5; mm
